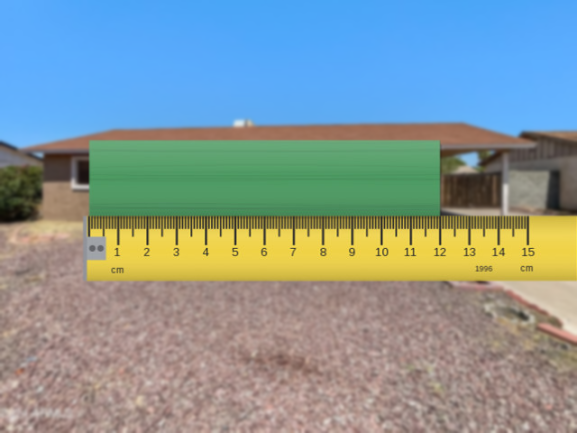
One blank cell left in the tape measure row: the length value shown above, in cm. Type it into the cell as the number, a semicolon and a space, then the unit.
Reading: 12; cm
